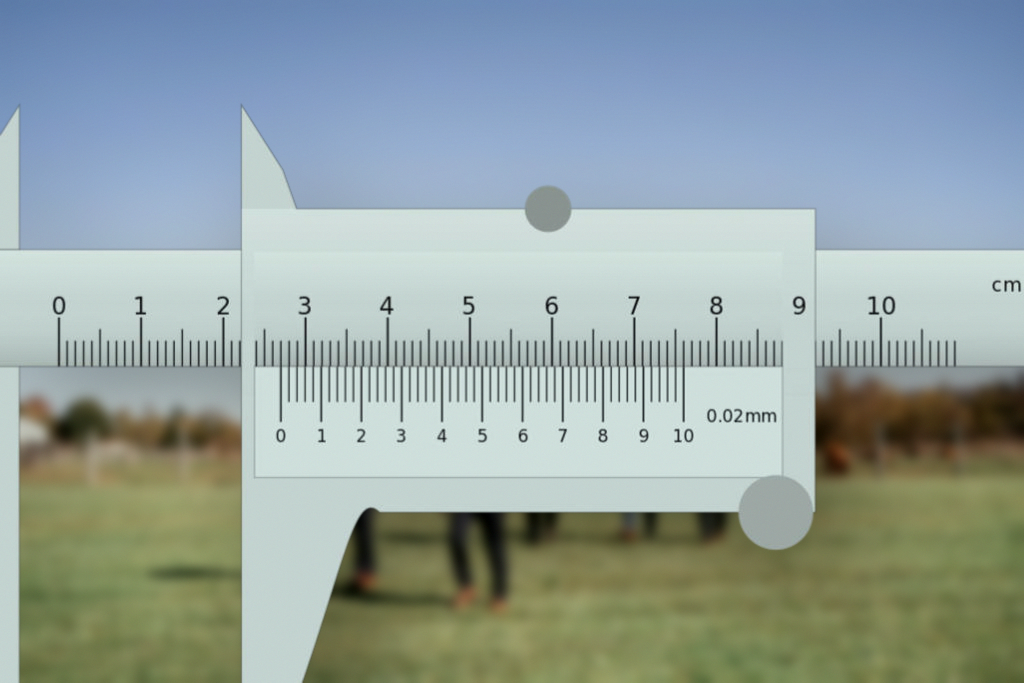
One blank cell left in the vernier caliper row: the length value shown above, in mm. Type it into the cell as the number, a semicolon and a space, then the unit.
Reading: 27.0; mm
